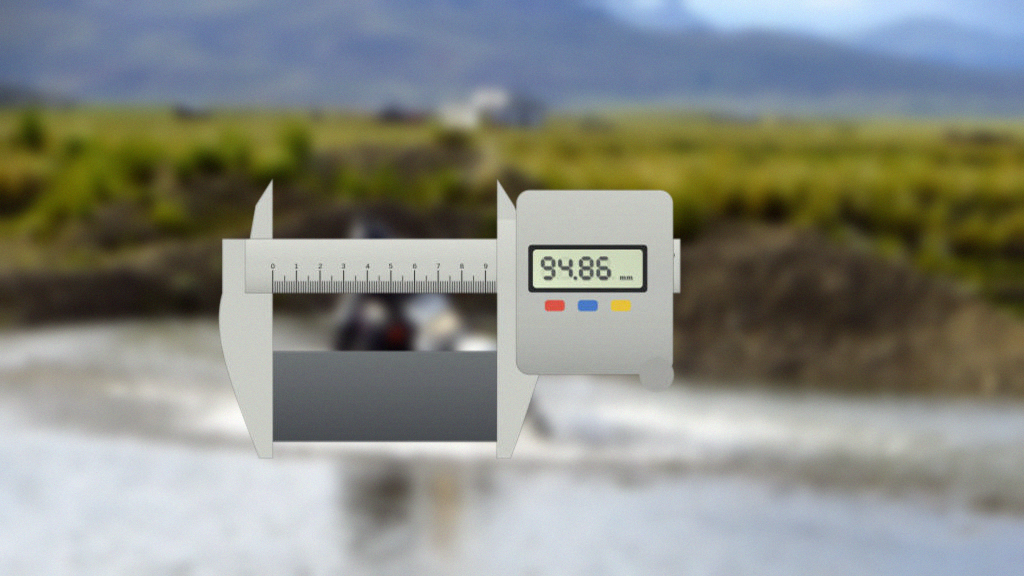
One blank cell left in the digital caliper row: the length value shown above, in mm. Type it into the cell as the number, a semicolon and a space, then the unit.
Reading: 94.86; mm
